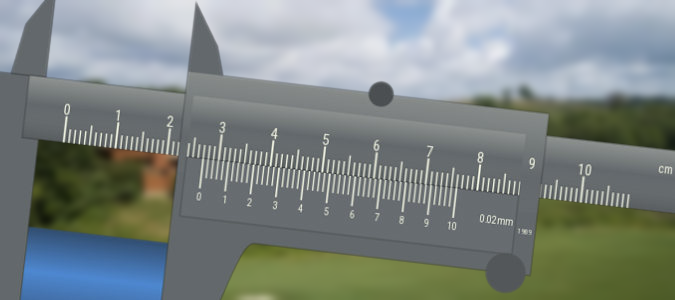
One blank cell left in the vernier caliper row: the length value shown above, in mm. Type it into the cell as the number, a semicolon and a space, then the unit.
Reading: 27.0; mm
